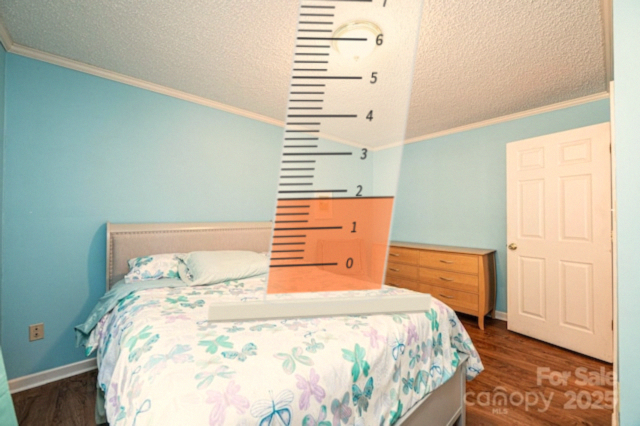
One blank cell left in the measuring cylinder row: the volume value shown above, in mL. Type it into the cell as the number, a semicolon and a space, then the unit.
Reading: 1.8; mL
